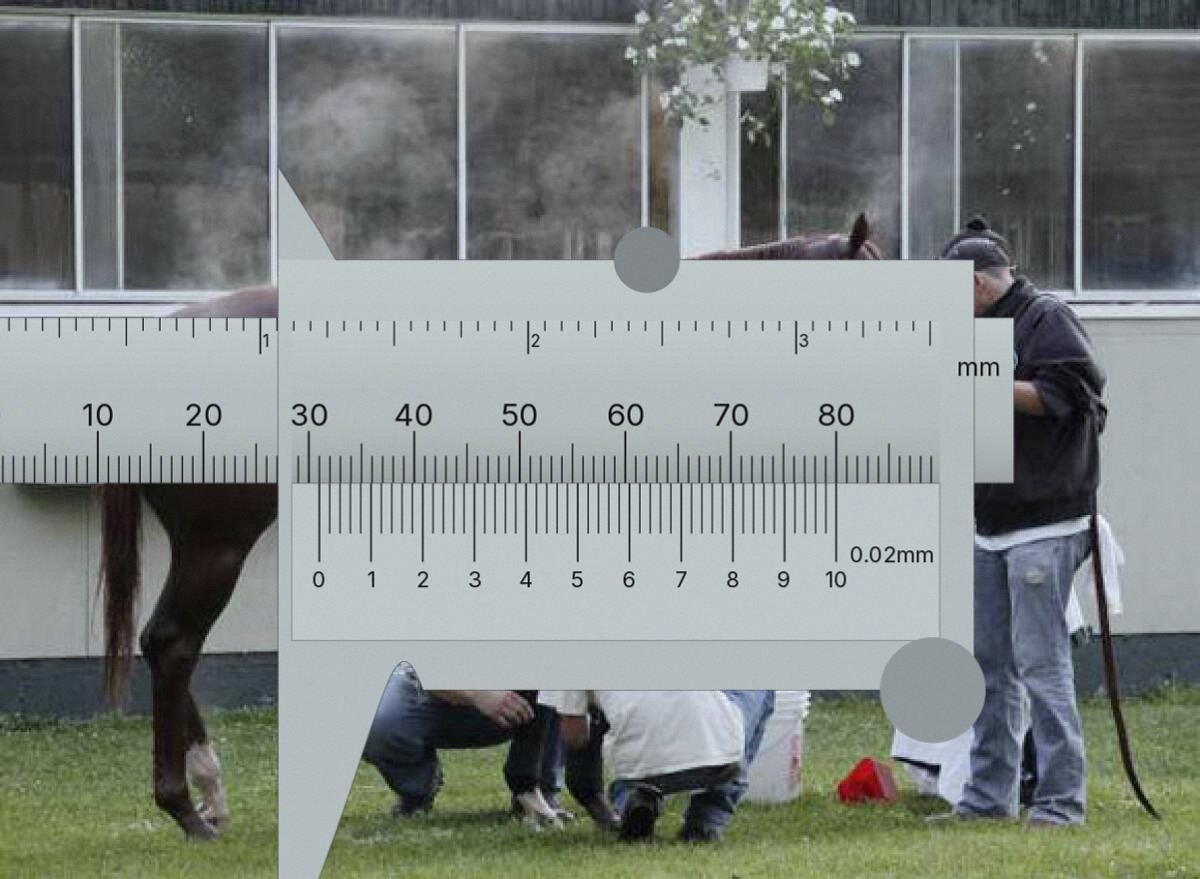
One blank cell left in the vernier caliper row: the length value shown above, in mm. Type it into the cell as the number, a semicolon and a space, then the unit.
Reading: 31.0; mm
